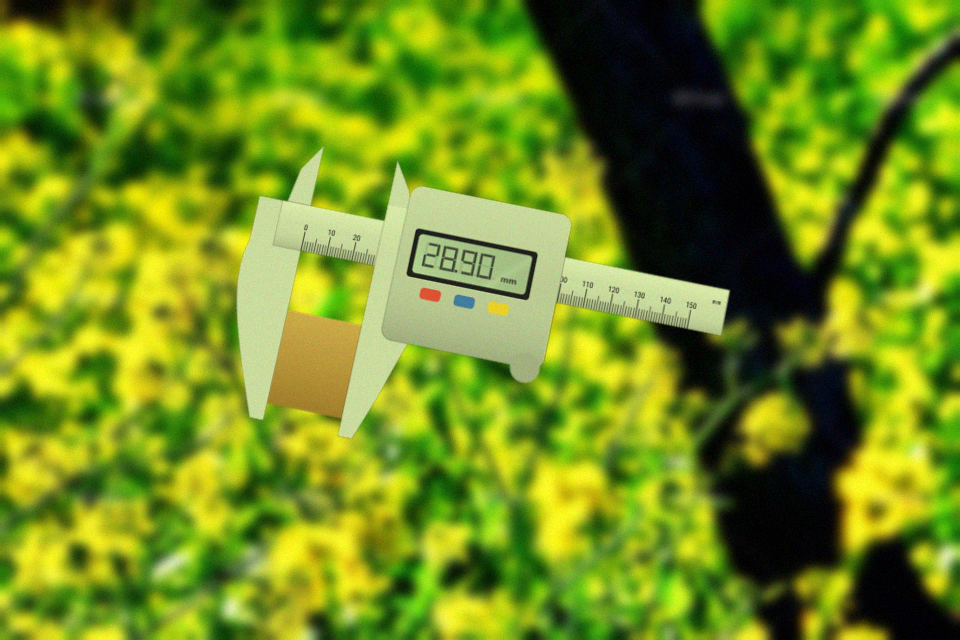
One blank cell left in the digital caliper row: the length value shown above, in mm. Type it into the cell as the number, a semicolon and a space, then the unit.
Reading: 28.90; mm
